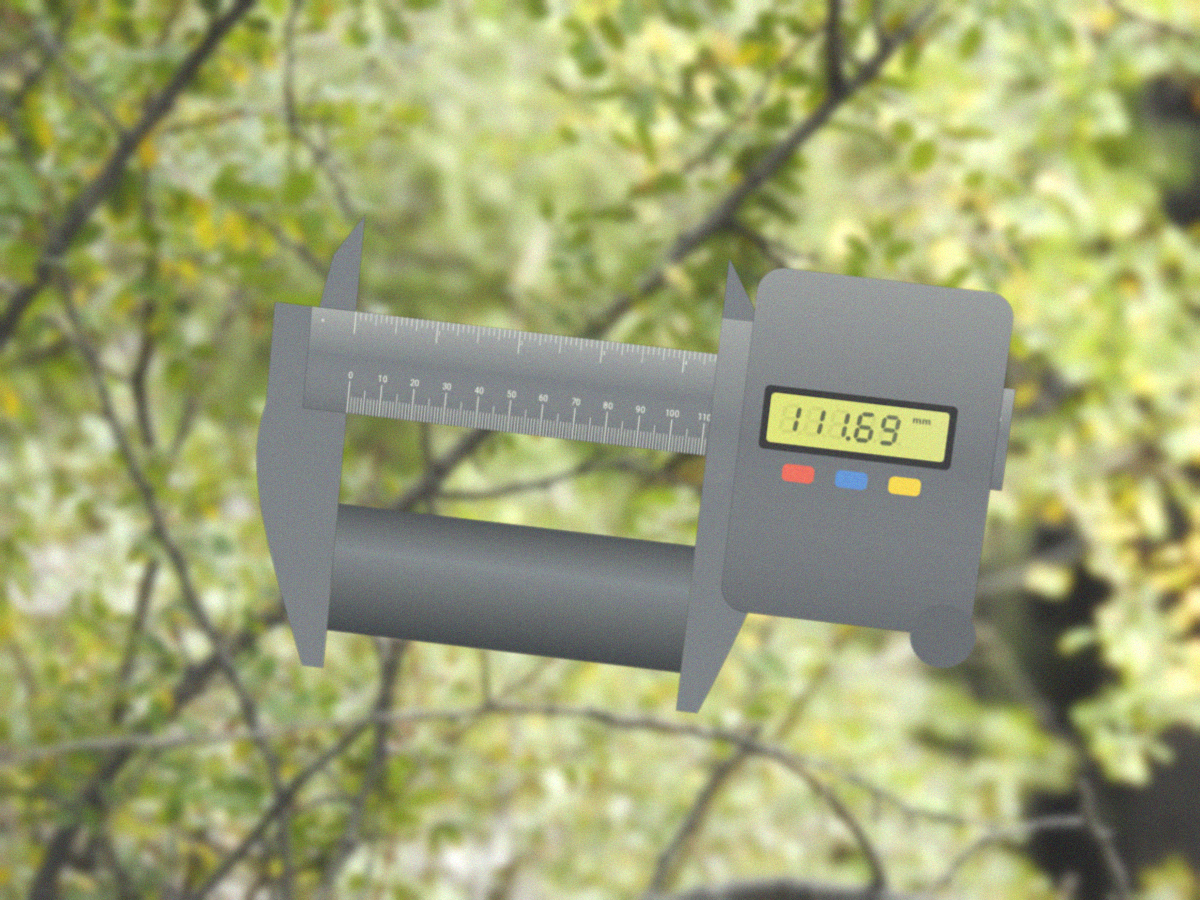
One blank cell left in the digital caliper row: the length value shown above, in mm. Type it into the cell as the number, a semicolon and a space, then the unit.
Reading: 111.69; mm
